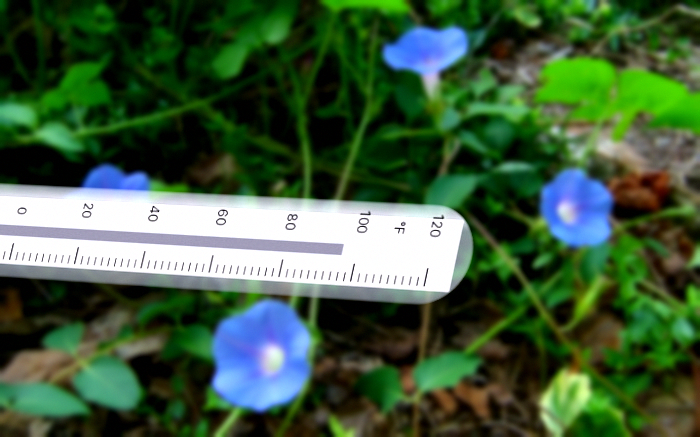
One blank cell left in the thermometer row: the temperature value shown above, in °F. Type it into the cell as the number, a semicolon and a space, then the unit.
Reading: 96; °F
